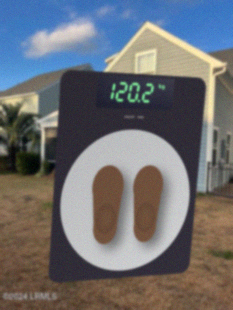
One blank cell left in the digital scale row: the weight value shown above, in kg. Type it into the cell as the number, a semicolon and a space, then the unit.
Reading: 120.2; kg
